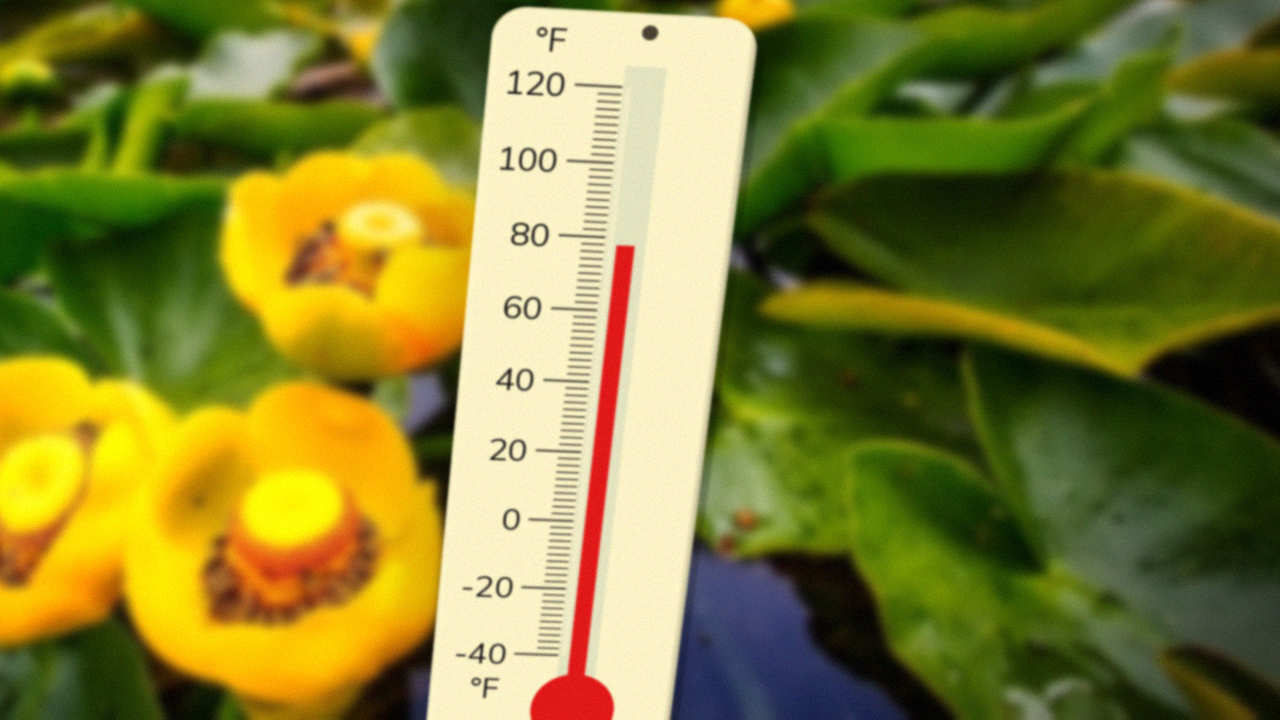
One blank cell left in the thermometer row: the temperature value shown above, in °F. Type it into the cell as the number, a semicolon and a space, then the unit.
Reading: 78; °F
